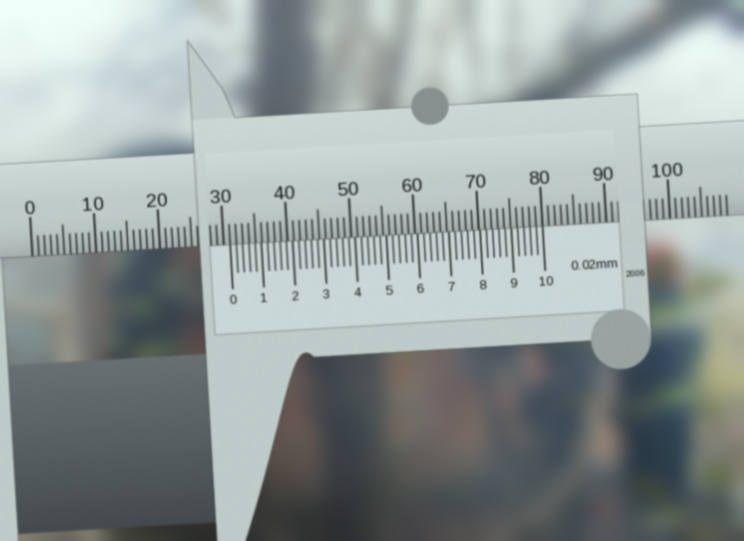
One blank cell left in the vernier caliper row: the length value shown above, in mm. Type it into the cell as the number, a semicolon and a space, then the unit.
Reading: 31.0; mm
